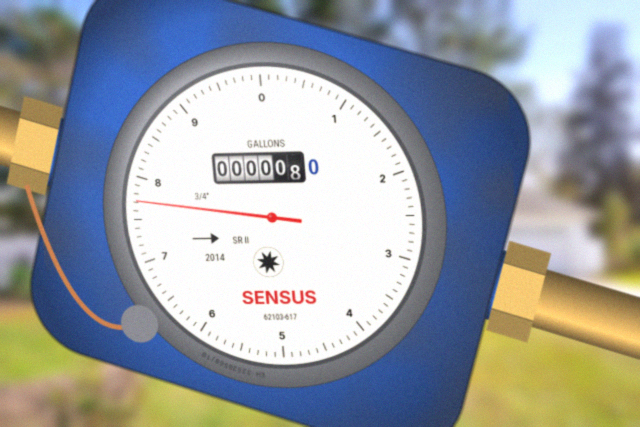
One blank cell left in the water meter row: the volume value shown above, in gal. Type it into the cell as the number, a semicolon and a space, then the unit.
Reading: 77.7; gal
